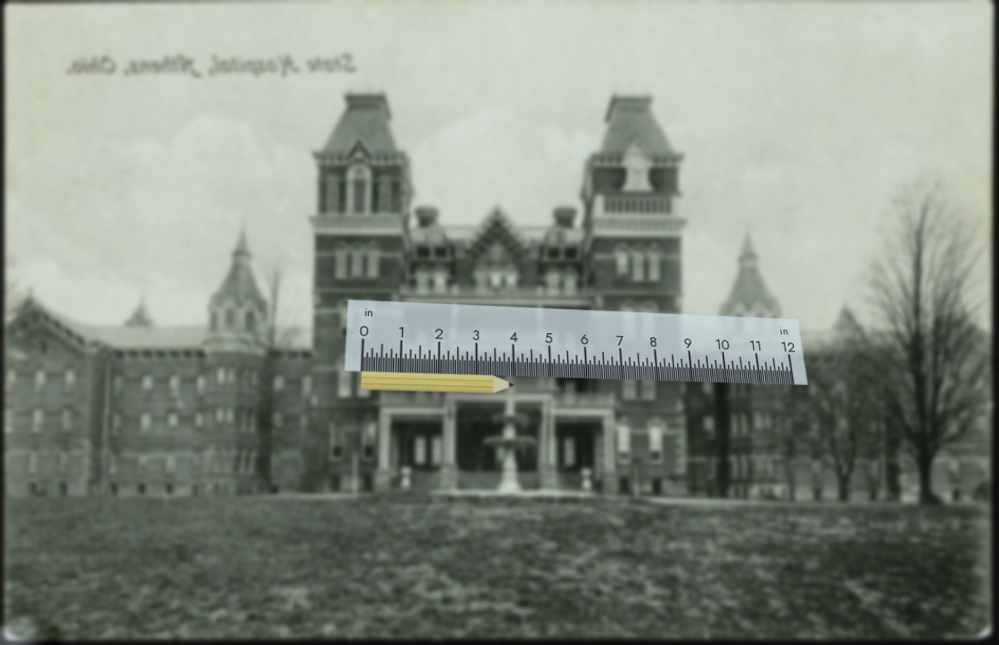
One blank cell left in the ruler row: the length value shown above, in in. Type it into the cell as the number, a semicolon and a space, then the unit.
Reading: 4; in
